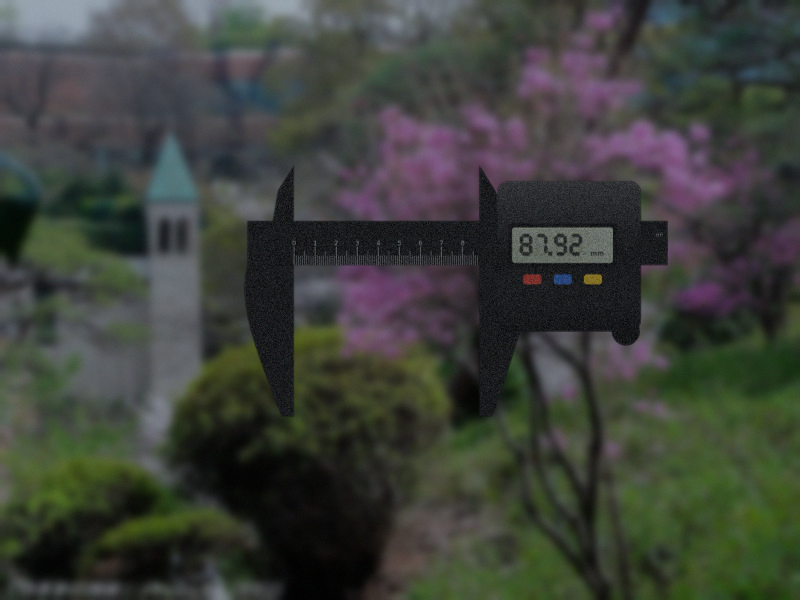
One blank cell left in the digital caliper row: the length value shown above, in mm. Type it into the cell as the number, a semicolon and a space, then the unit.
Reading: 87.92; mm
